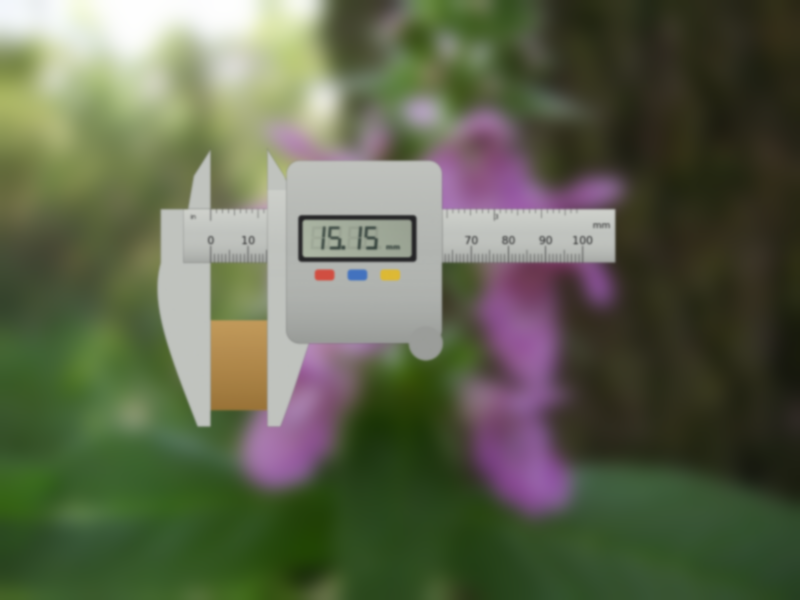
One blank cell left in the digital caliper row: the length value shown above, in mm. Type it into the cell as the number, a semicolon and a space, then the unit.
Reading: 15.15; mm
